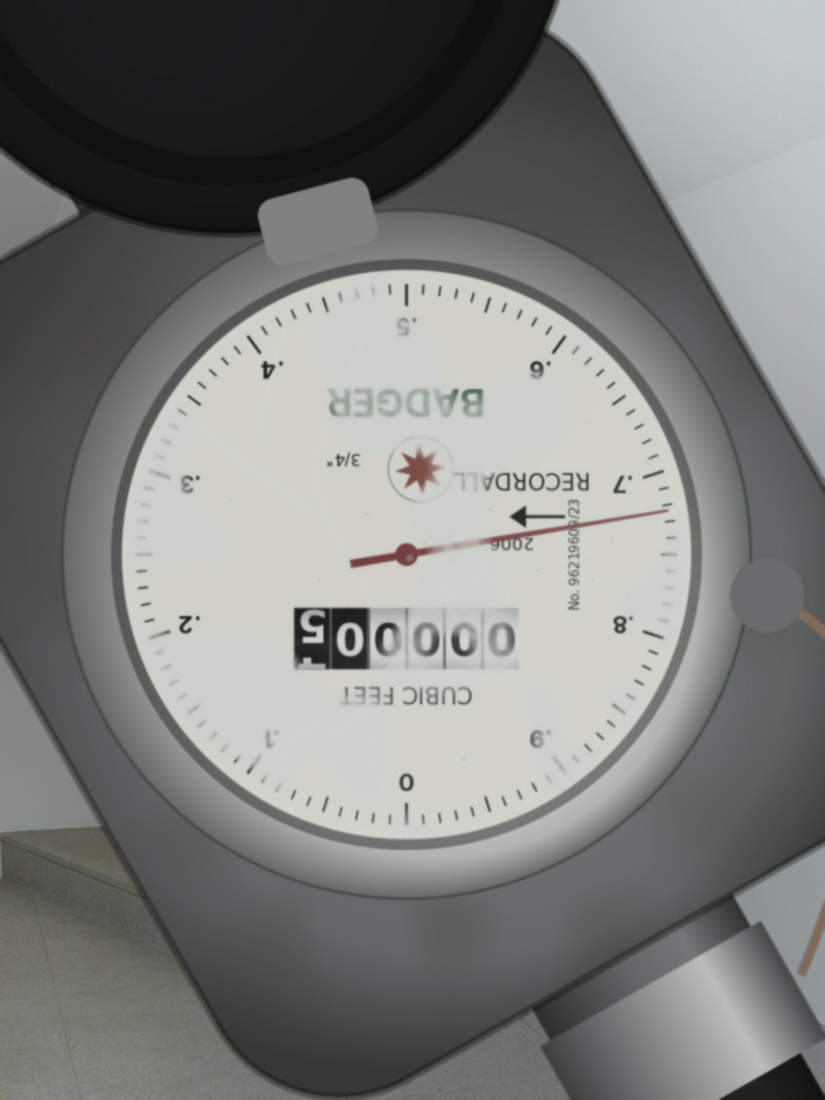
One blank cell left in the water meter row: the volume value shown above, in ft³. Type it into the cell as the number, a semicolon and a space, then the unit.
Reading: 4.72; ft³
